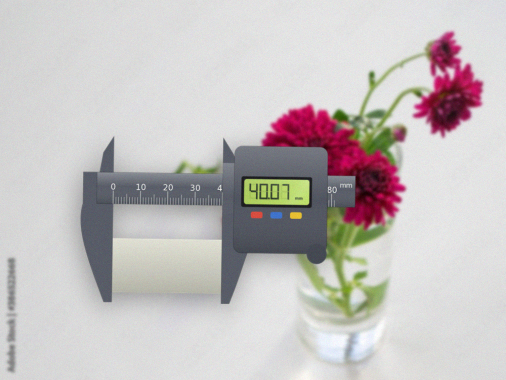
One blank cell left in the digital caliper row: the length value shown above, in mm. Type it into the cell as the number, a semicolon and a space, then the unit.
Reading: 40.07; mm
